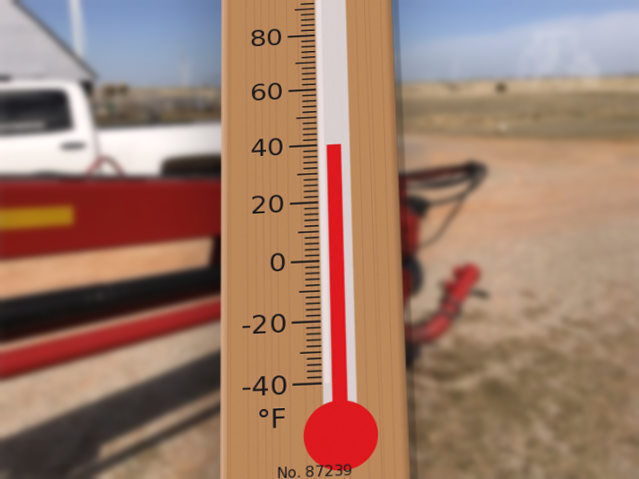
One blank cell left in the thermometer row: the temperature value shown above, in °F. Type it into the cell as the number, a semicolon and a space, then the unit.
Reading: 40; °F
